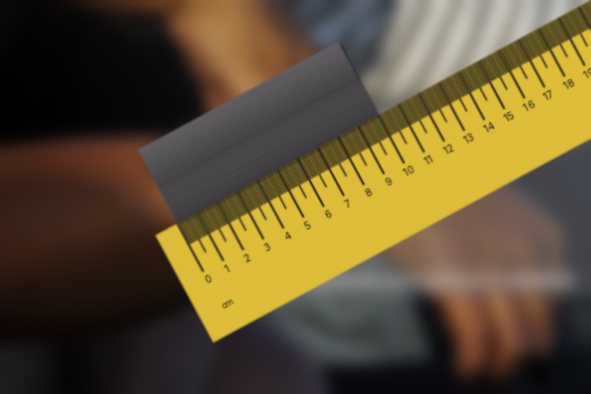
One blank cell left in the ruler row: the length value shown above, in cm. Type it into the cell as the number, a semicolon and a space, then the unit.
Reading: 10; cm
